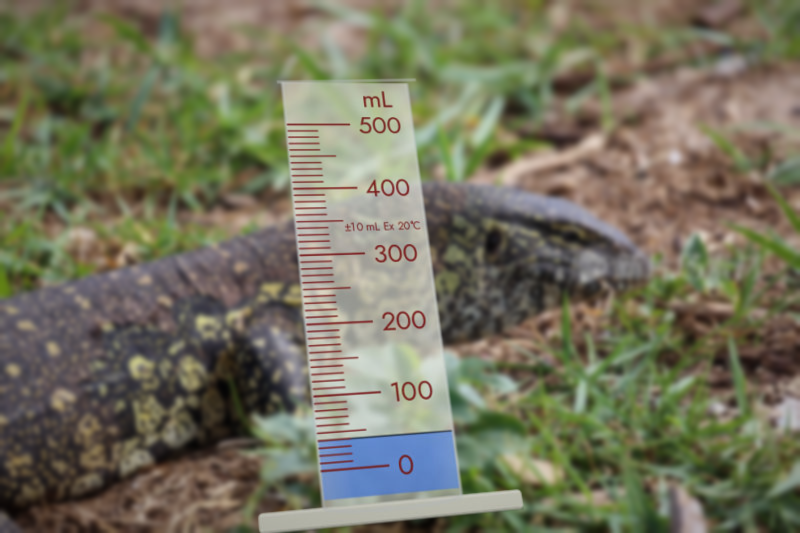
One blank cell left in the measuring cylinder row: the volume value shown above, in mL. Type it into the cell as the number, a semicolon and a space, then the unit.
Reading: 40; mL
